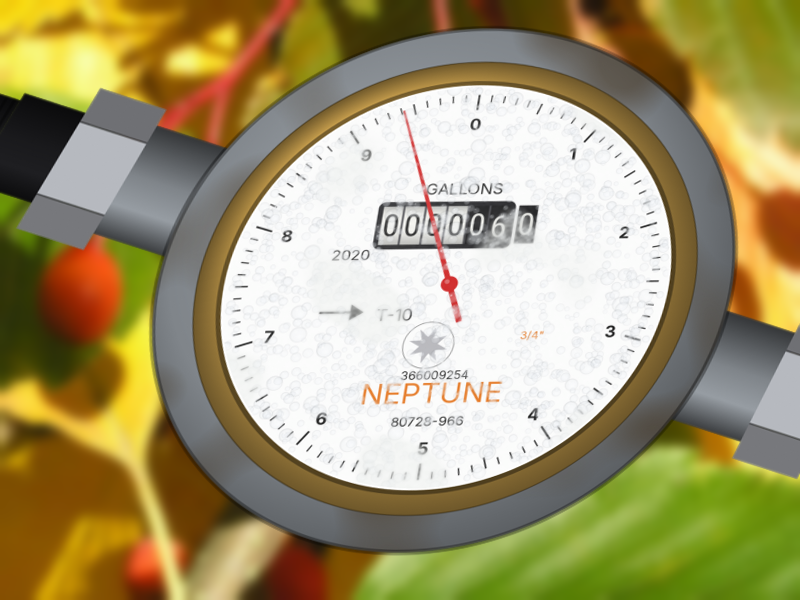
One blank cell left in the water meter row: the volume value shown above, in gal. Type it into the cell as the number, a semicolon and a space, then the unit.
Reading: 59.4; gal
